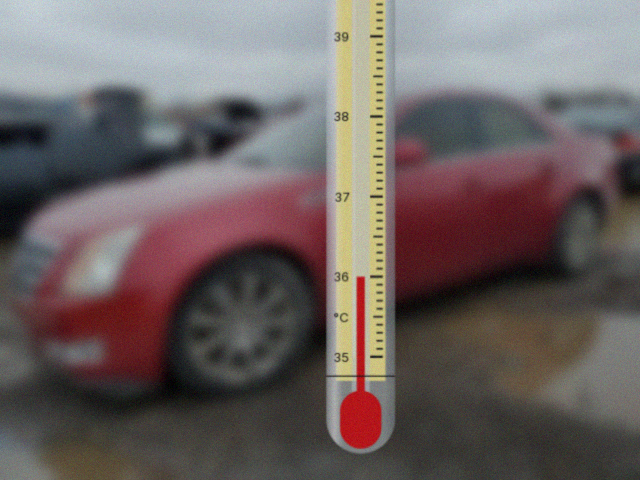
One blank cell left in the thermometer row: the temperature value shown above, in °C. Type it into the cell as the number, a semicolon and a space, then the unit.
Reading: 36; °C
